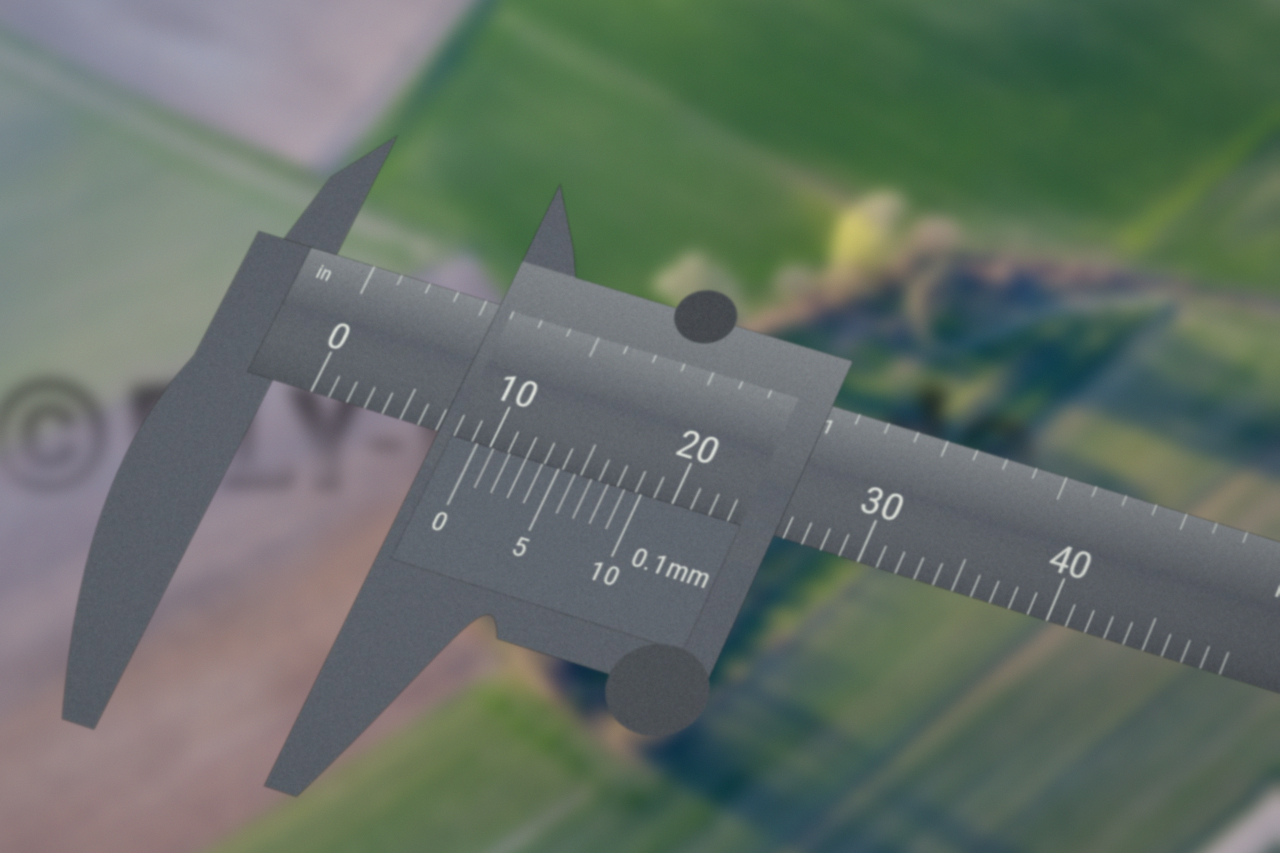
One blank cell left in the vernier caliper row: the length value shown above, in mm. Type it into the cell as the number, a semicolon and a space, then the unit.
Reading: 9.3; mm
